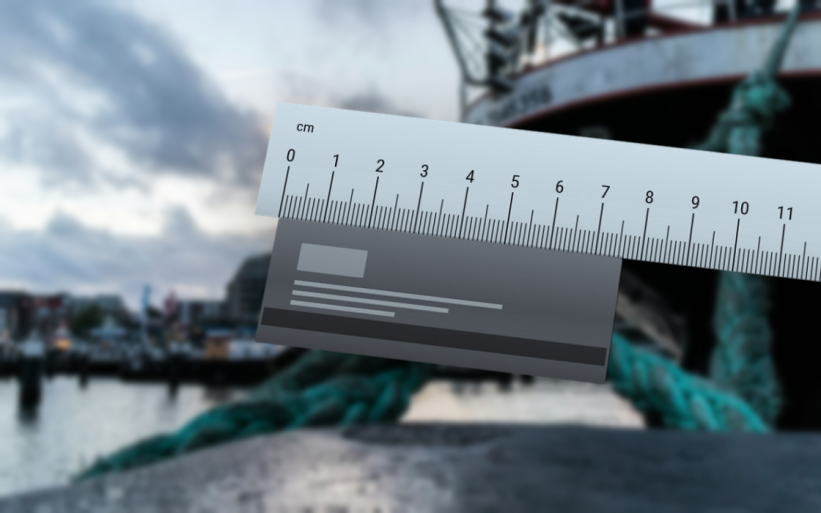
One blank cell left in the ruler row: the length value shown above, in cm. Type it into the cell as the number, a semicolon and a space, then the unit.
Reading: 7.6; cm
